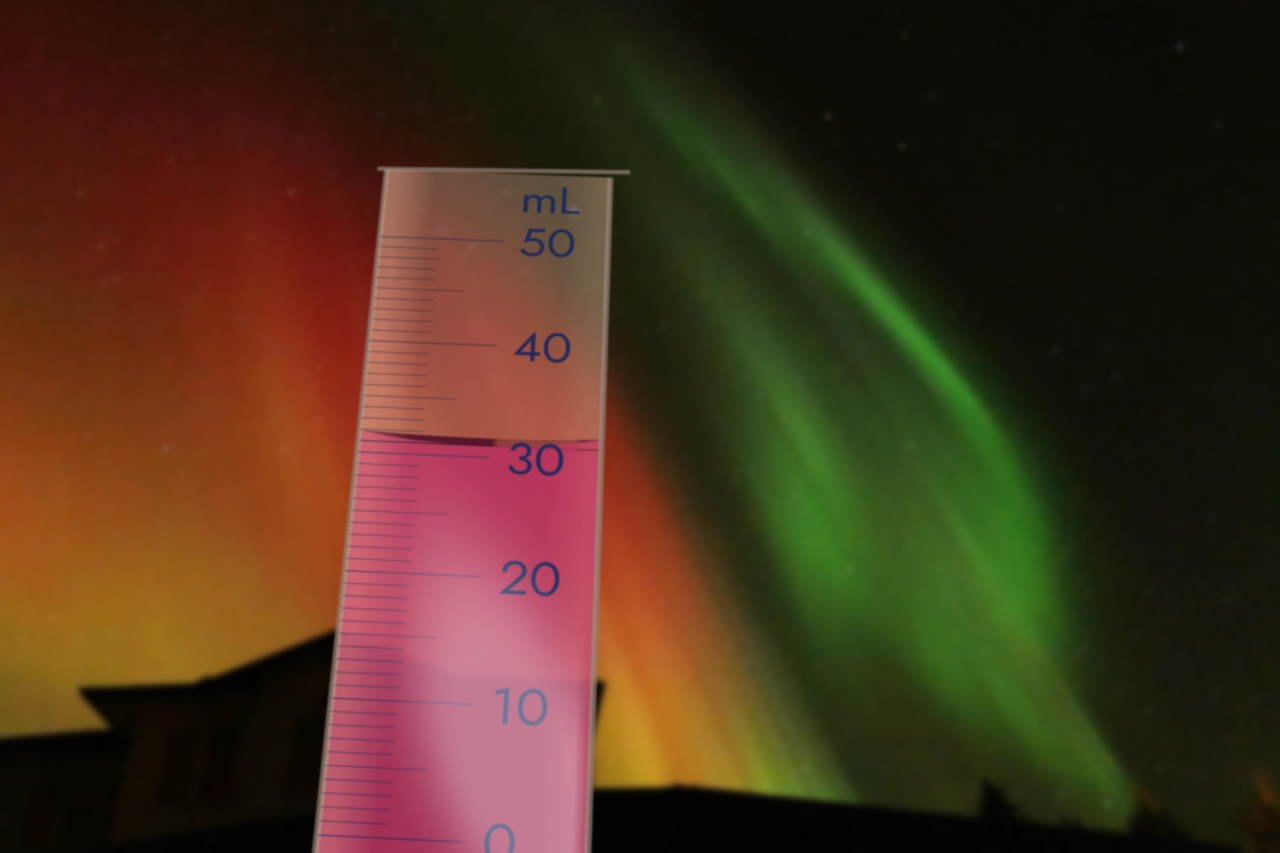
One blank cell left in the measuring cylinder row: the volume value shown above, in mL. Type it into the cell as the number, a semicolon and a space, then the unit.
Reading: 31; mL
